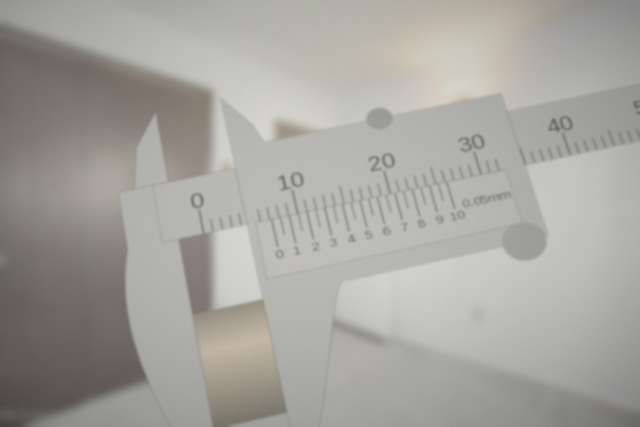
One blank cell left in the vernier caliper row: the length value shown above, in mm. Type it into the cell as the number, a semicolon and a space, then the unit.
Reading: 7.2; mm
